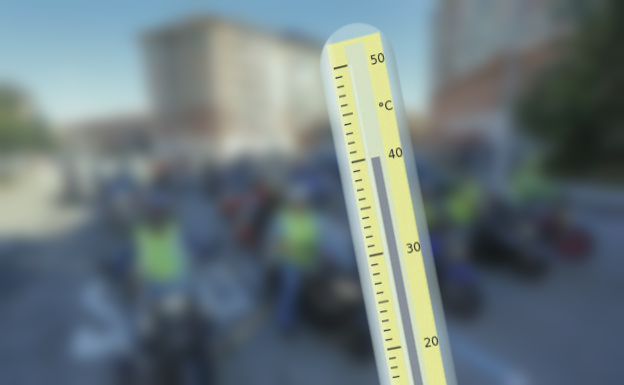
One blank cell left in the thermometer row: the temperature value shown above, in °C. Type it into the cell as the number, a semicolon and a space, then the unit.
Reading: 40; °C
